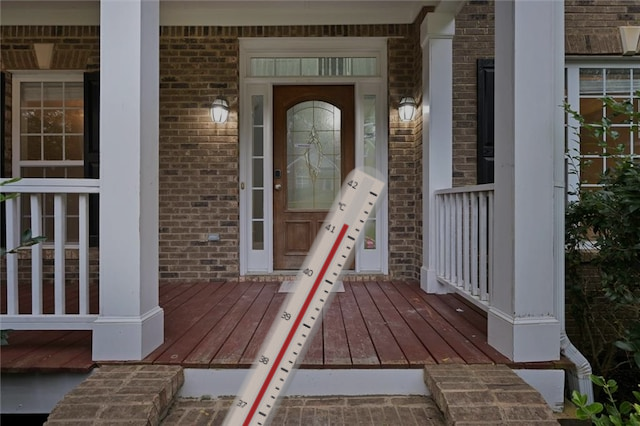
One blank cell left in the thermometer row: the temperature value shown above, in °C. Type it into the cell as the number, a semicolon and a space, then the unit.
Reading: 41.2; °C
